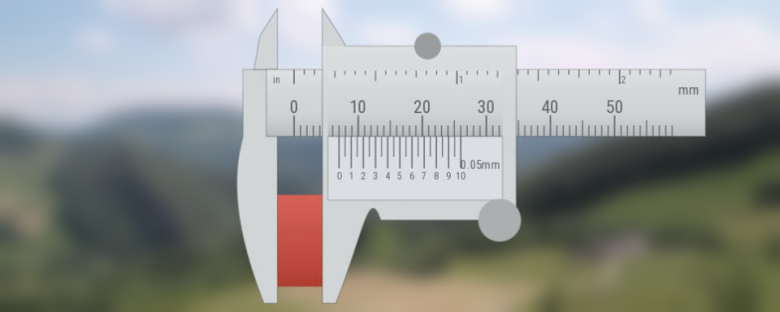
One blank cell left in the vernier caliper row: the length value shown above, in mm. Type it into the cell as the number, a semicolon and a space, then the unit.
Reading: 7.0; mm
